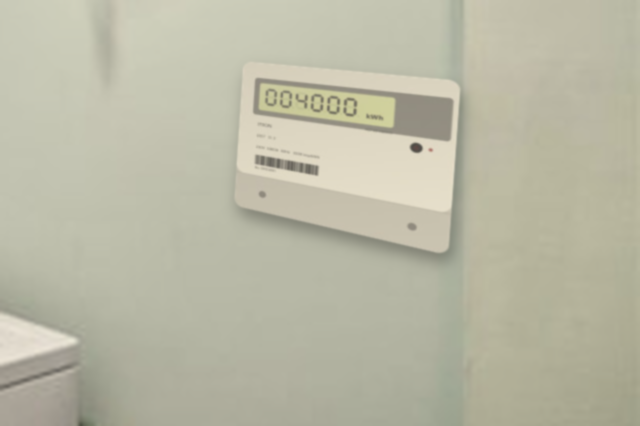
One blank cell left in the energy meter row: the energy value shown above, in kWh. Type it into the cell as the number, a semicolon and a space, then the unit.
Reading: 4000; kWh
